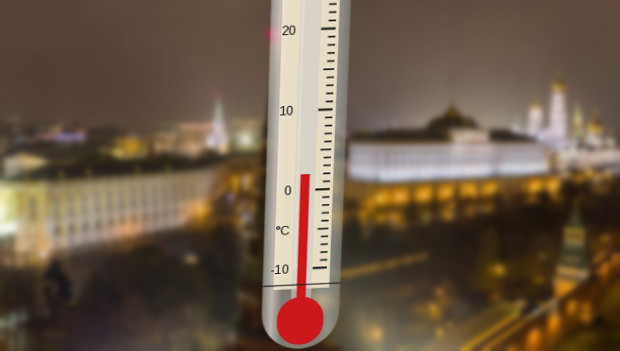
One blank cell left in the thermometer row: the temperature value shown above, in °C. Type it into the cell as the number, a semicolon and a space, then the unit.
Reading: 2; °C
